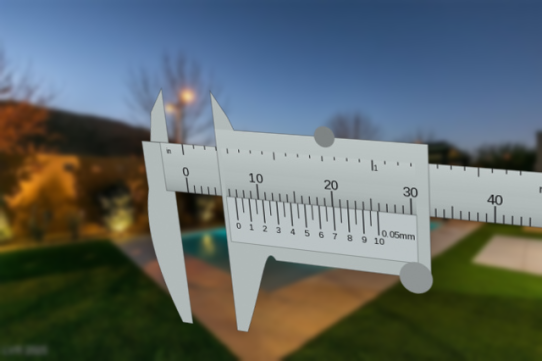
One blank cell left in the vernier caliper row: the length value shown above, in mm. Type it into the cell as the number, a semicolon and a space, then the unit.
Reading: 6.8; mm
